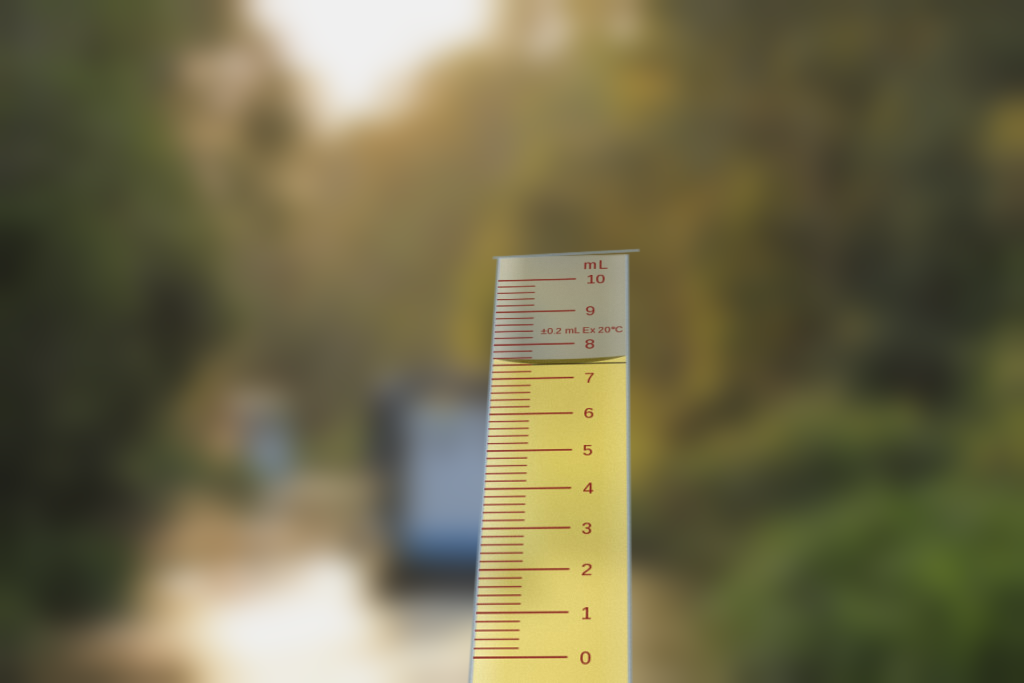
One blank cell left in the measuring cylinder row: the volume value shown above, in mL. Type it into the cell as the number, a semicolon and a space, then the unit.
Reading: 7.4; mL
